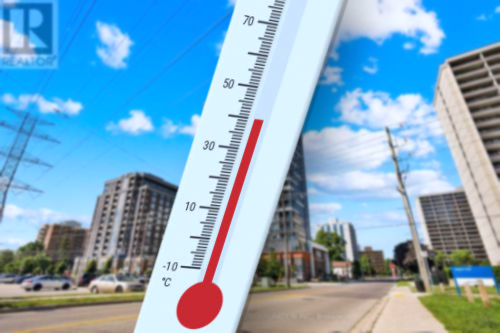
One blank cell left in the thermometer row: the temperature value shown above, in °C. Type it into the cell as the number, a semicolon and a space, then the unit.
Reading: 40; °C
